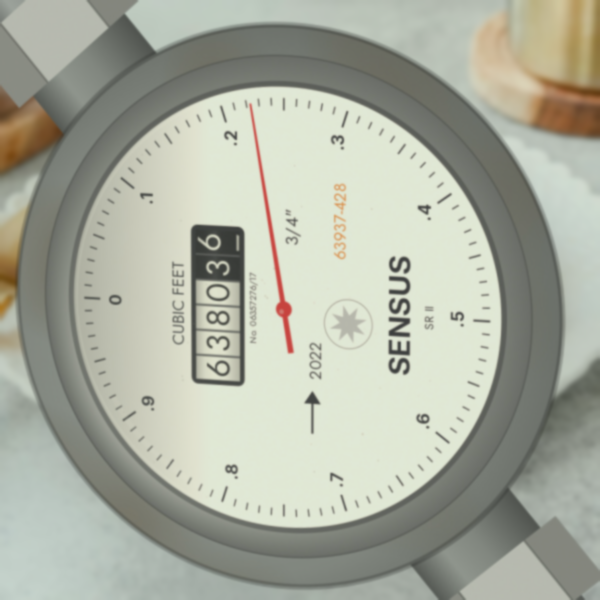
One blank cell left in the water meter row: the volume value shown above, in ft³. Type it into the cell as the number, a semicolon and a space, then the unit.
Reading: 638036.22; ft³
